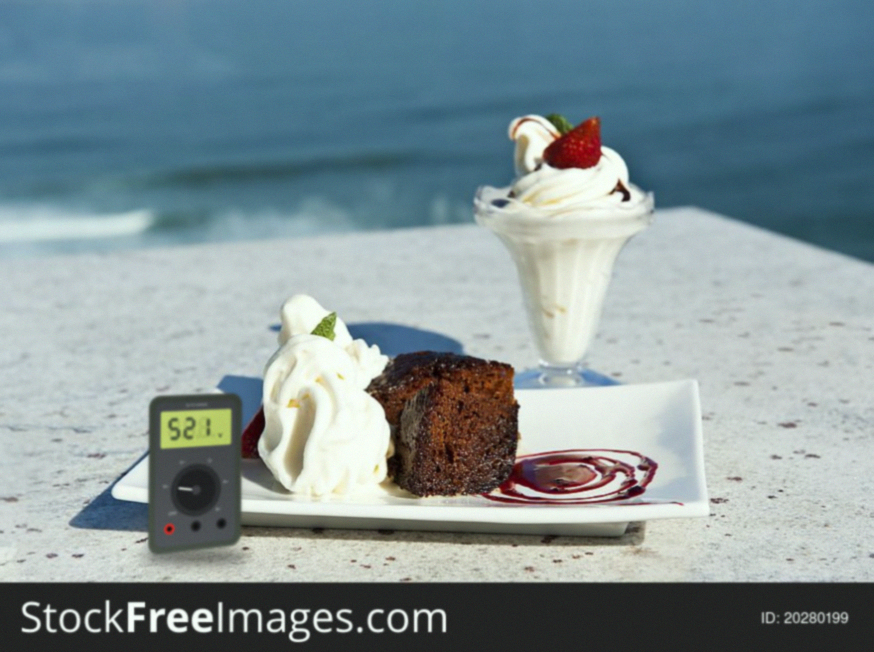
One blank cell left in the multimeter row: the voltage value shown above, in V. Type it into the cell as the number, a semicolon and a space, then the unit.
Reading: 521; V
